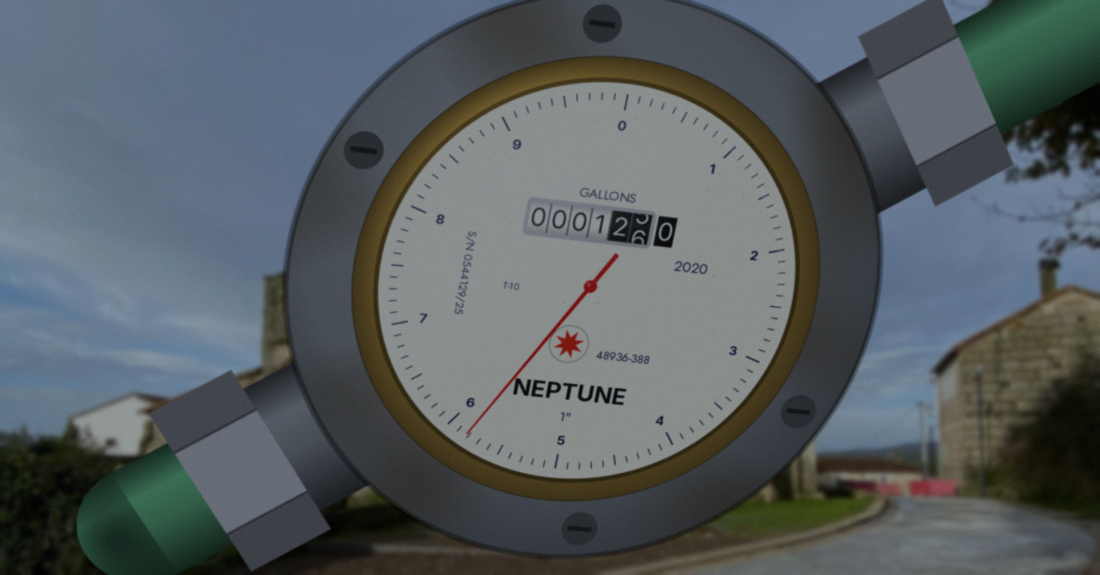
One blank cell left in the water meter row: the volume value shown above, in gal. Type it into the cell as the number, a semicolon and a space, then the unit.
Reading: 1255.8; gal
